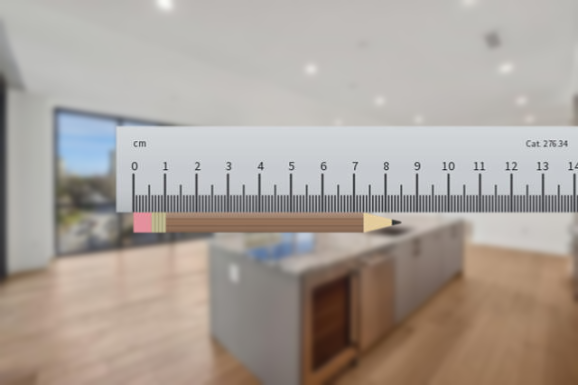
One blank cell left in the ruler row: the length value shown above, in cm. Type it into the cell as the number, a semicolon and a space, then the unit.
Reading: 8.5; cm
